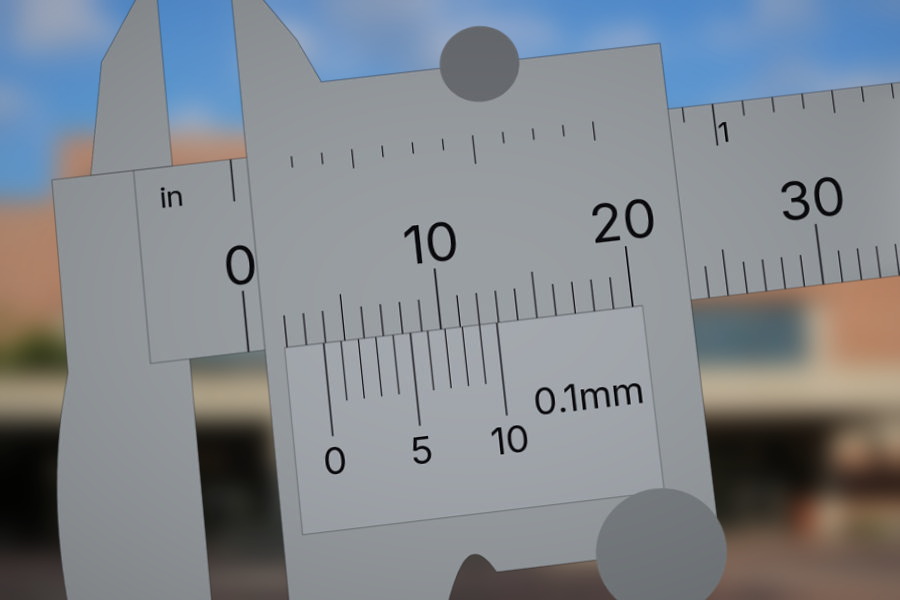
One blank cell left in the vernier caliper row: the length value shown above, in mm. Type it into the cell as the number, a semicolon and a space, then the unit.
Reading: 3.9; mm
